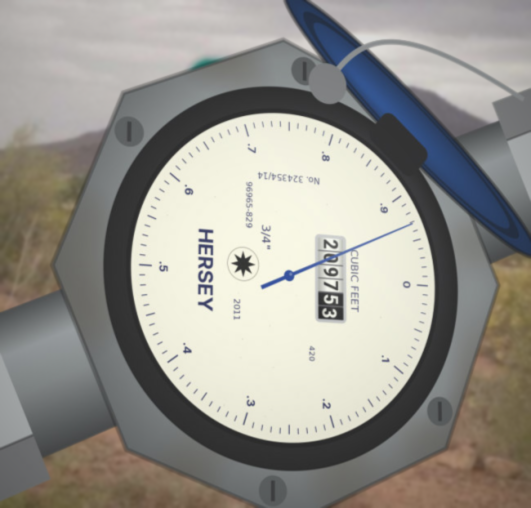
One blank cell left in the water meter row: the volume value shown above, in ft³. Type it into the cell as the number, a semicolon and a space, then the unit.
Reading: 209752.93; ft³
